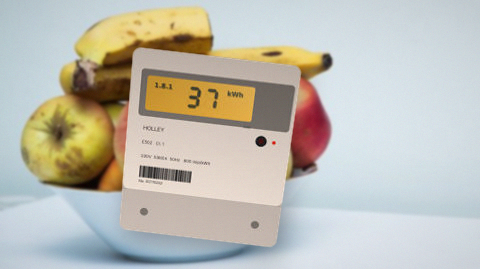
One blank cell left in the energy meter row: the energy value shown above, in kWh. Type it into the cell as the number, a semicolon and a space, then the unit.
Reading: 37; kWh
